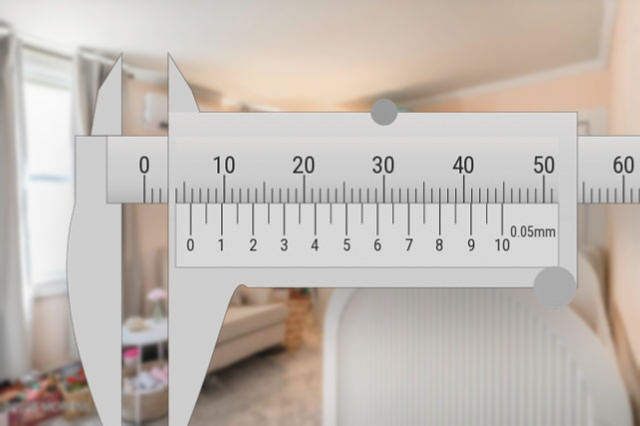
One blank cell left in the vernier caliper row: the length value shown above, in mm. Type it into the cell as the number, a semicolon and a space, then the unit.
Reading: 5.8; mm
